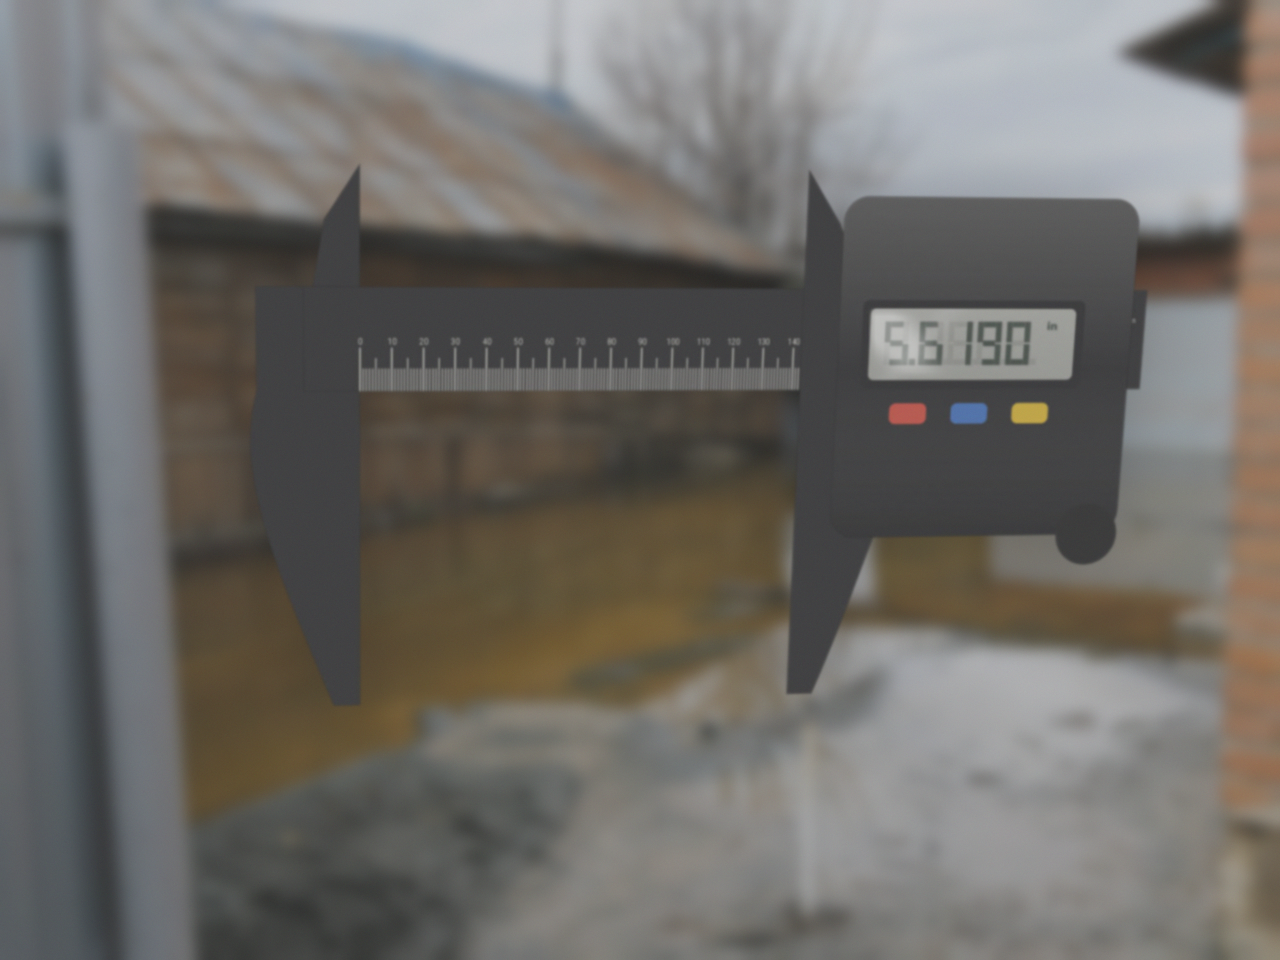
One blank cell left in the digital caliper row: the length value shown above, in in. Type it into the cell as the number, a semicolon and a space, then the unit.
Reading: 5.6190; in
